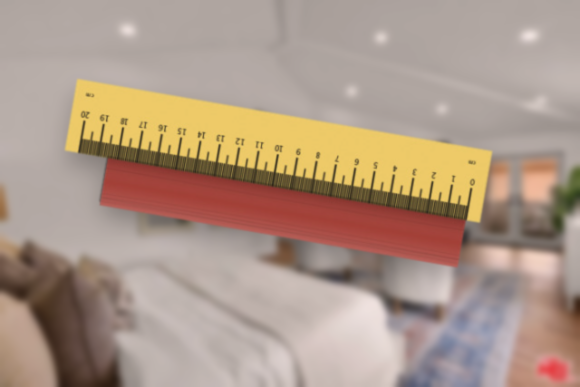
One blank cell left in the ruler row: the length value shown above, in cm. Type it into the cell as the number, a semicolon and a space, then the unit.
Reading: 18.5; cm
